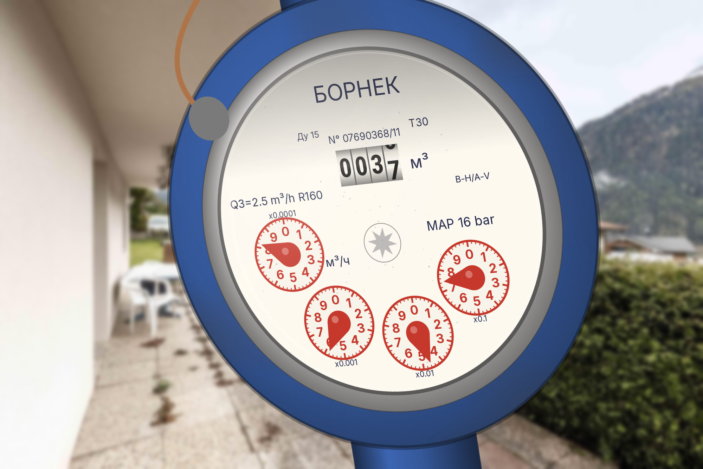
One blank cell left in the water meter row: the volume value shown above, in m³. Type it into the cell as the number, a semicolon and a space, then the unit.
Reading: 36.7458; m³
